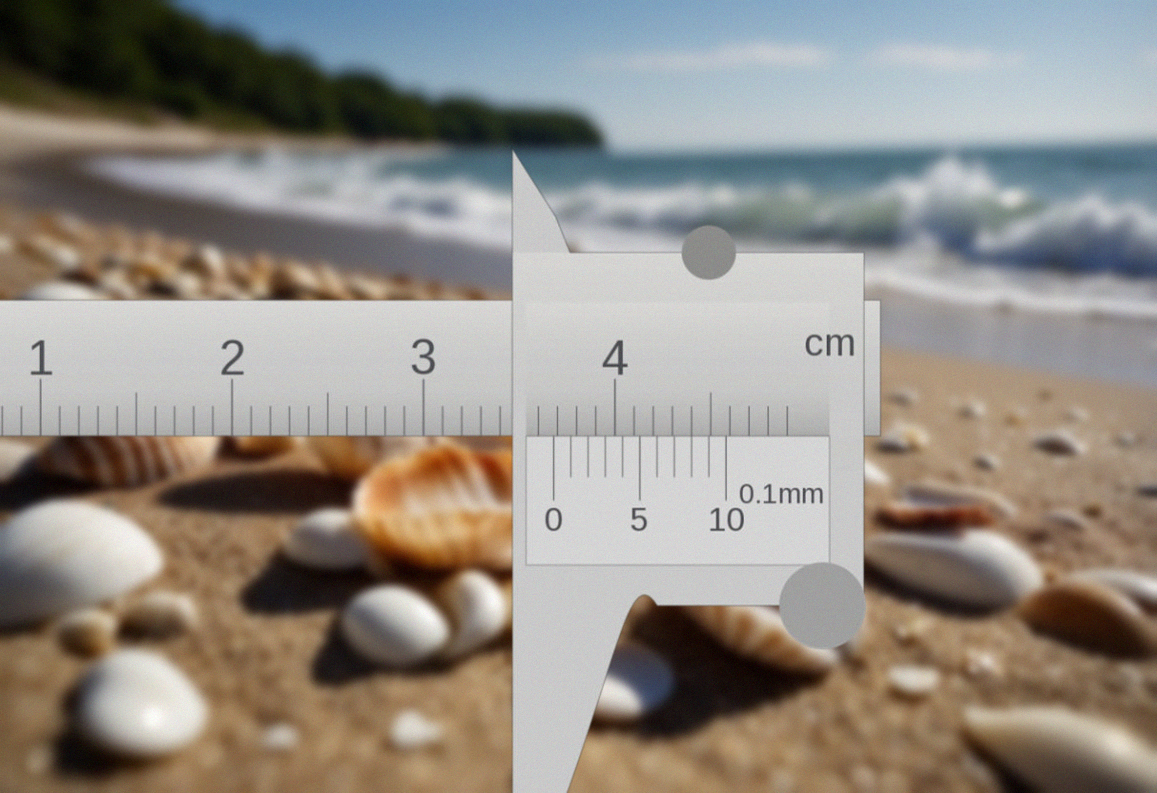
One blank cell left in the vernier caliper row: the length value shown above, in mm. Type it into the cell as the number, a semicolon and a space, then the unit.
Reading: 36.8; mm
